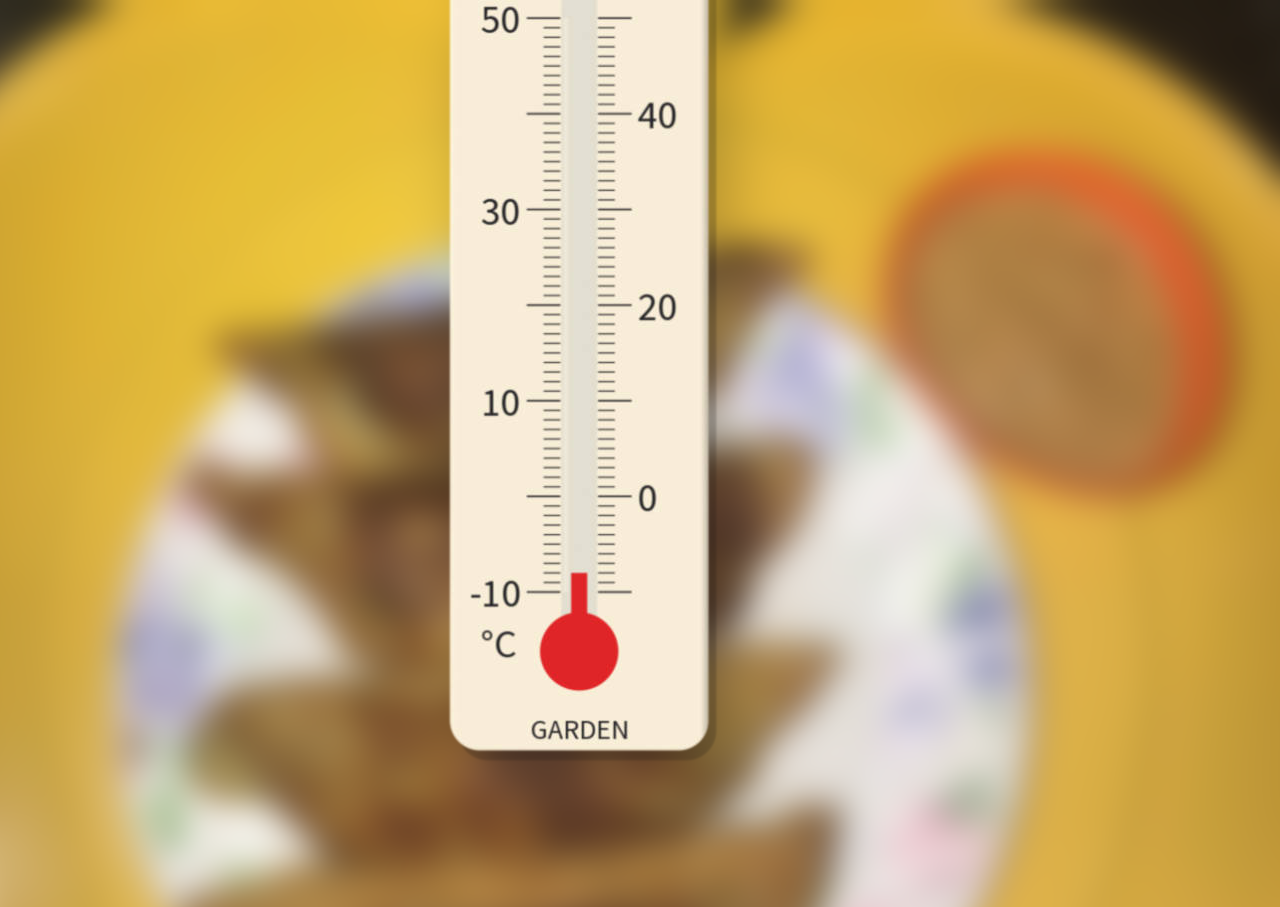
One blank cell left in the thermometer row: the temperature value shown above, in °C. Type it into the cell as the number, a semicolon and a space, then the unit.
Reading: -8; °C
